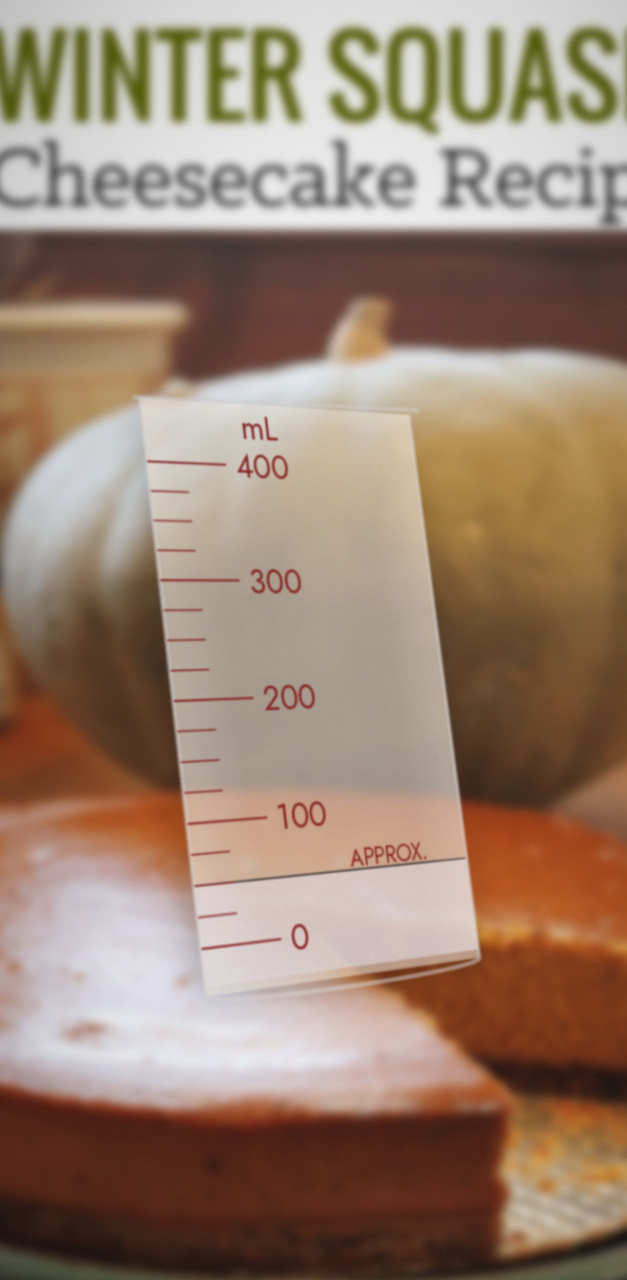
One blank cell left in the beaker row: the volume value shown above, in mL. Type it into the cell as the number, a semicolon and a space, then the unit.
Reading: 50; mL
